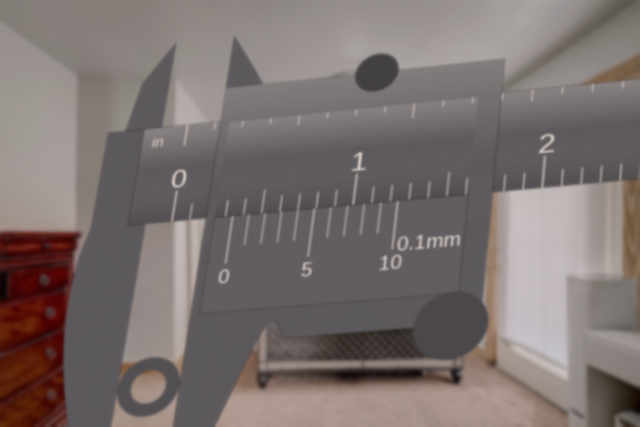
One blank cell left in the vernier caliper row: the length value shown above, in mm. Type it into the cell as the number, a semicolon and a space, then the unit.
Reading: 3.4; mm
